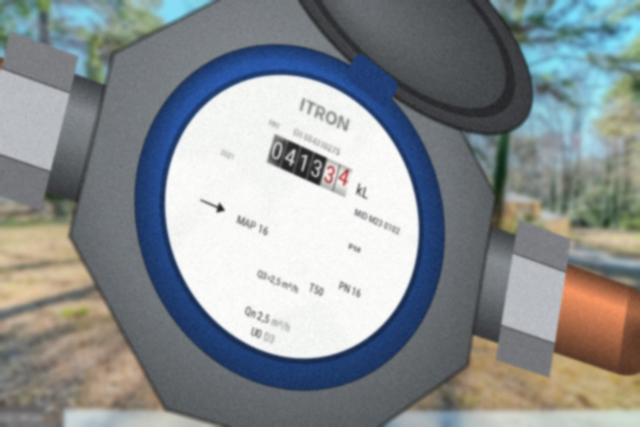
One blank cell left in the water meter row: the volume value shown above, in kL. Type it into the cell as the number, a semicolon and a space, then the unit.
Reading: 413.34; kL
